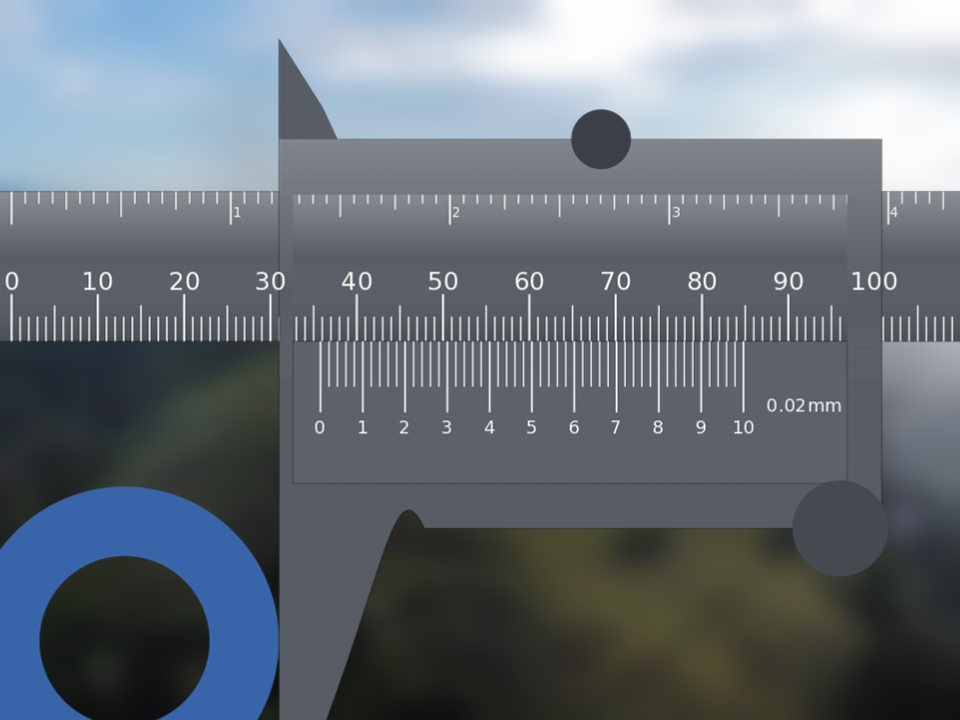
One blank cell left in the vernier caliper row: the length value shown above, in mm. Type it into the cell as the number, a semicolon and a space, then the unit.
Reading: 35.8; mm
